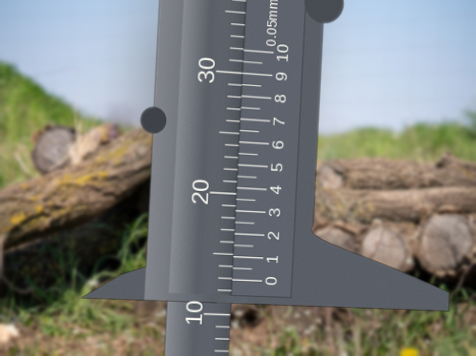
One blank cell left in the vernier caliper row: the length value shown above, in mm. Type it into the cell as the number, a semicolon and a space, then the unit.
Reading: 12.9; mm
